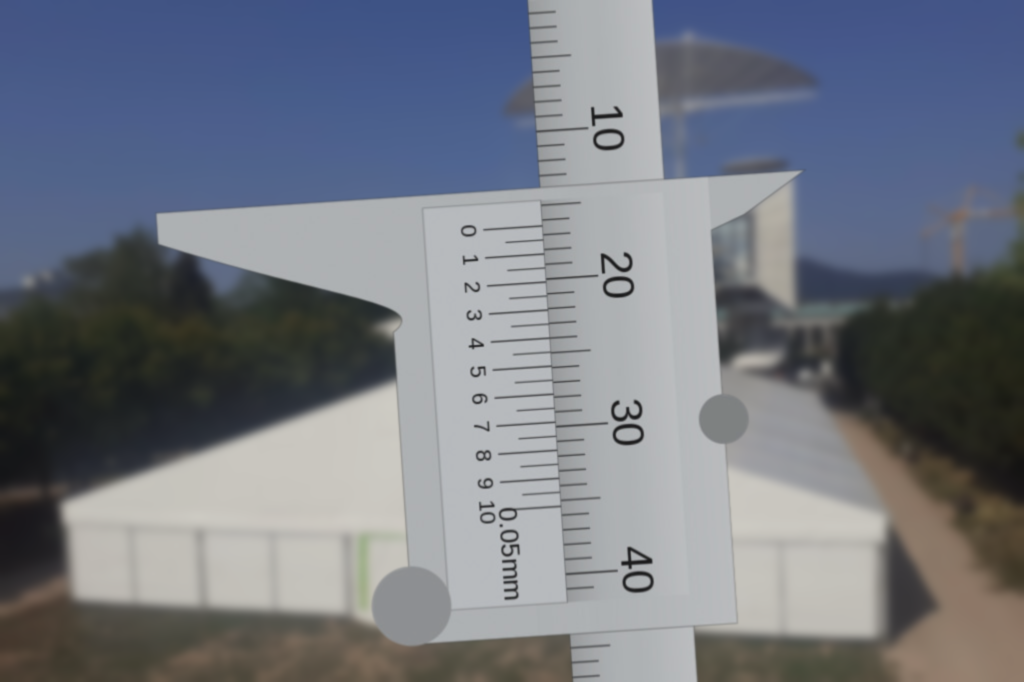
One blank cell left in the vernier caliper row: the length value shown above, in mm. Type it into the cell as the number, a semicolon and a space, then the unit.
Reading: 16.4; mm
